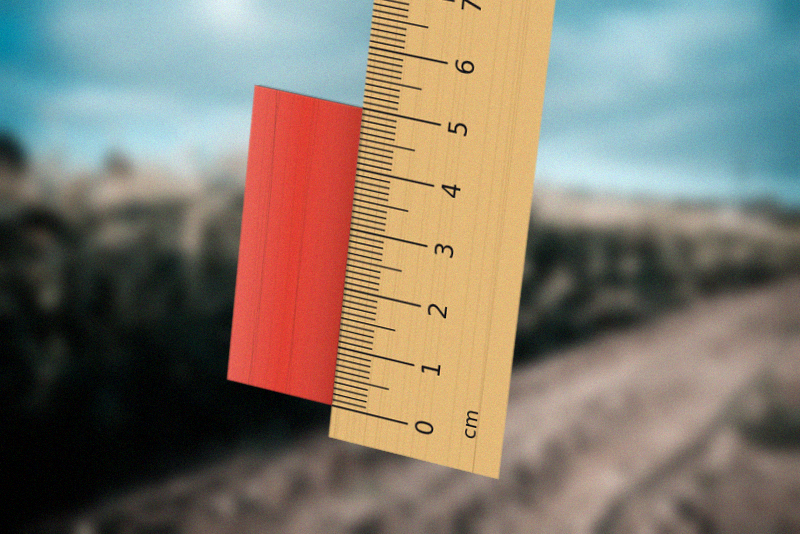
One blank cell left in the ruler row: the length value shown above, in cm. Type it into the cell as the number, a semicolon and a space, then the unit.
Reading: 5; cm
